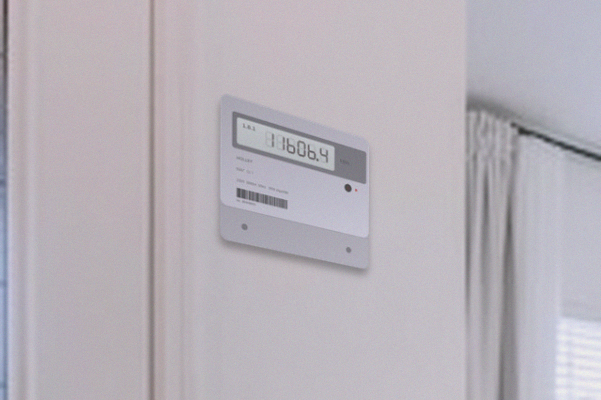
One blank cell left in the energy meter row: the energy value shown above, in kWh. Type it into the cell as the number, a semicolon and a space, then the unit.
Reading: 11606.4; kWh
